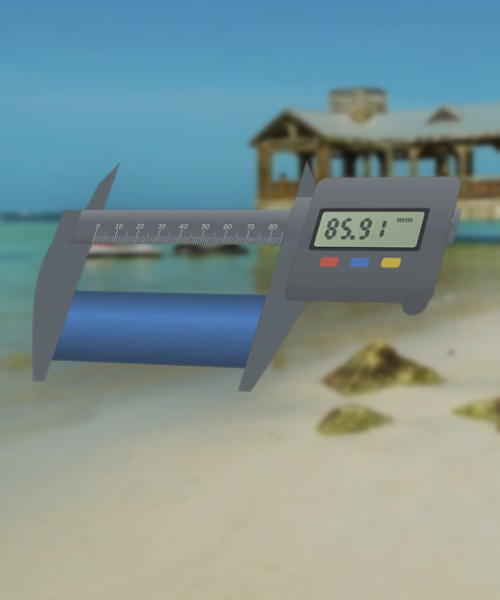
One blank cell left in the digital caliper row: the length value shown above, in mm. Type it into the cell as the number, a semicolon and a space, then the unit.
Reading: 85.91; mm
